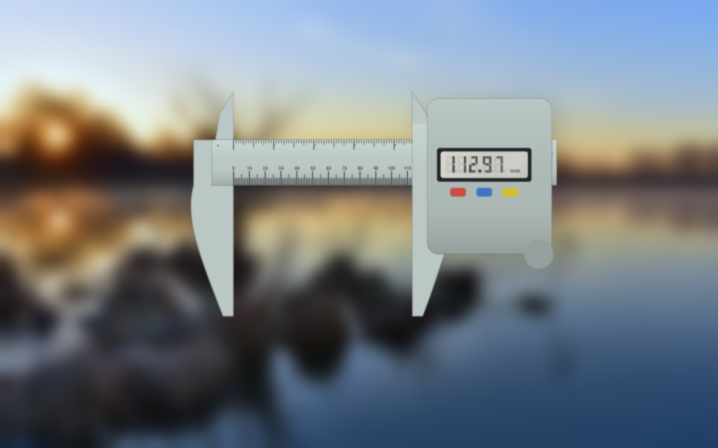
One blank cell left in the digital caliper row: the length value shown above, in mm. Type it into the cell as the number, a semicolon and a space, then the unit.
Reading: 112.97; mm
